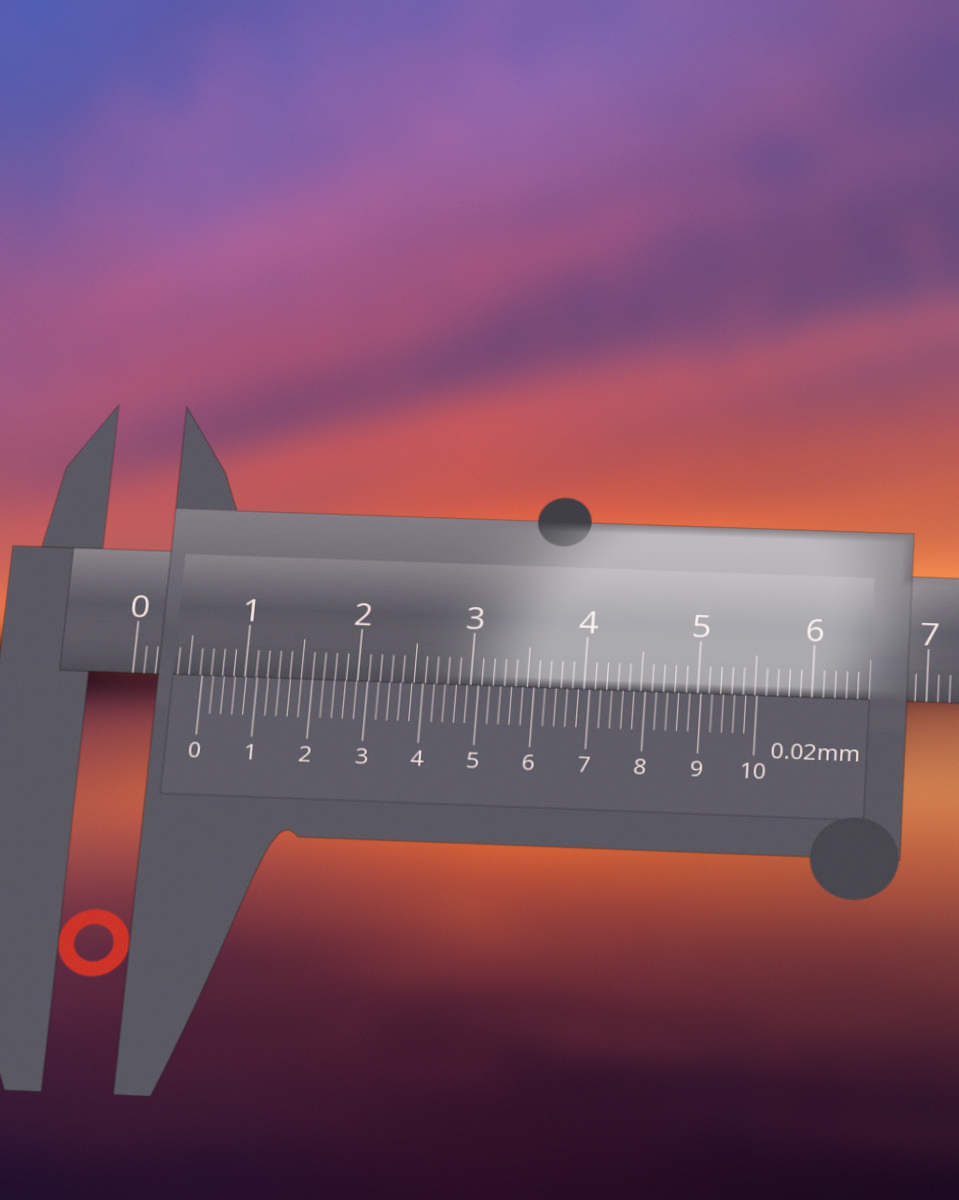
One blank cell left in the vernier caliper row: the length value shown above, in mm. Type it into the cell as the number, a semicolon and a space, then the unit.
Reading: 6.2; mm
